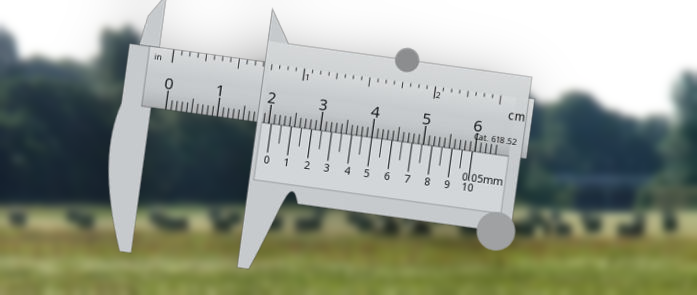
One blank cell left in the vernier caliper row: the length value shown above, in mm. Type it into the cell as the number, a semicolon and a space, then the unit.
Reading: 20.5; mm
